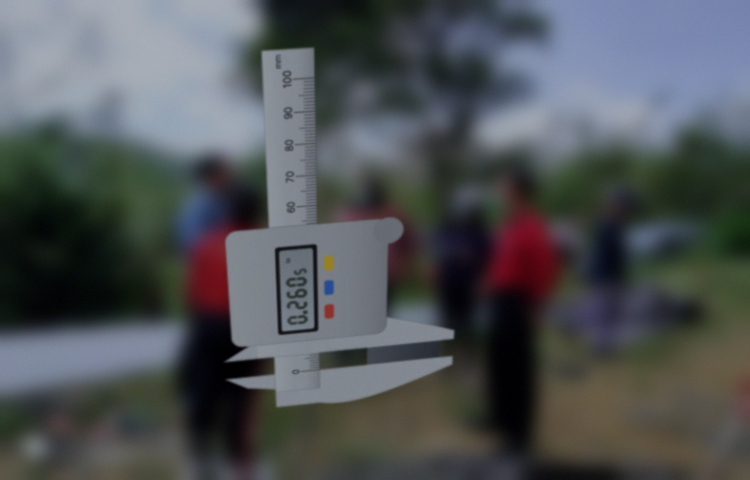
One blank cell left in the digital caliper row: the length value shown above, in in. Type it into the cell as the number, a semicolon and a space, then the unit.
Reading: 0.2605; in
